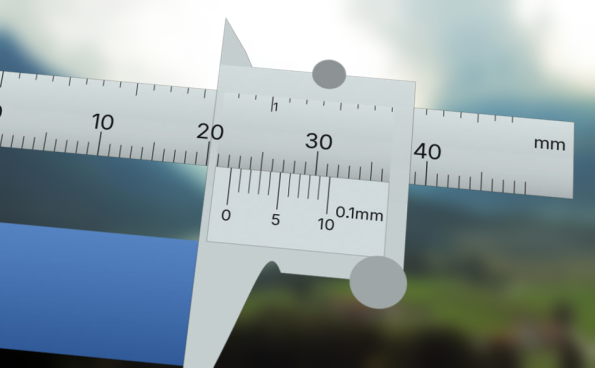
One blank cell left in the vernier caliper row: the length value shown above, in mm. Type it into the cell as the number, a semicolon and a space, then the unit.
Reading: 22.3; mm
